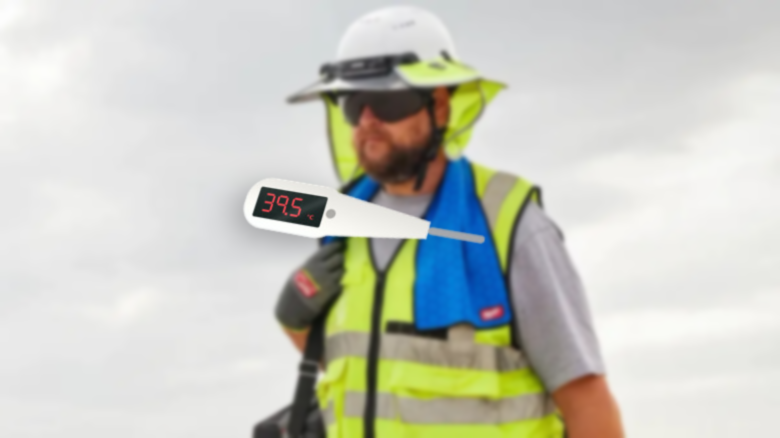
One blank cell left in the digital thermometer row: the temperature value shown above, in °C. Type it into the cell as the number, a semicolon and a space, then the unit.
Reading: 39.5; °C
